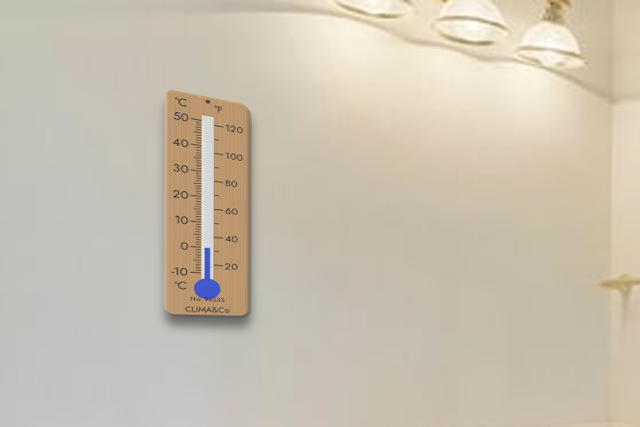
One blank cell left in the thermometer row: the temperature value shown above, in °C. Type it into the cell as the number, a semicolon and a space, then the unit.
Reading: 0; °C
